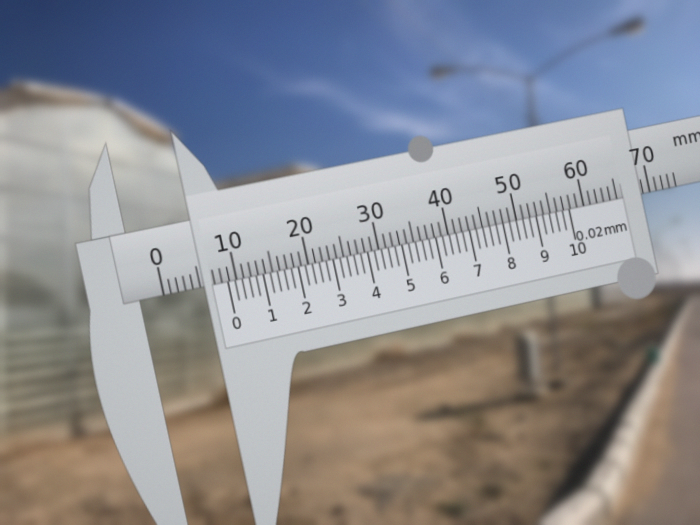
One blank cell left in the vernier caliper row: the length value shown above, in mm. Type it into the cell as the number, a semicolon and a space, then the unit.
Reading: 8.8; mm
